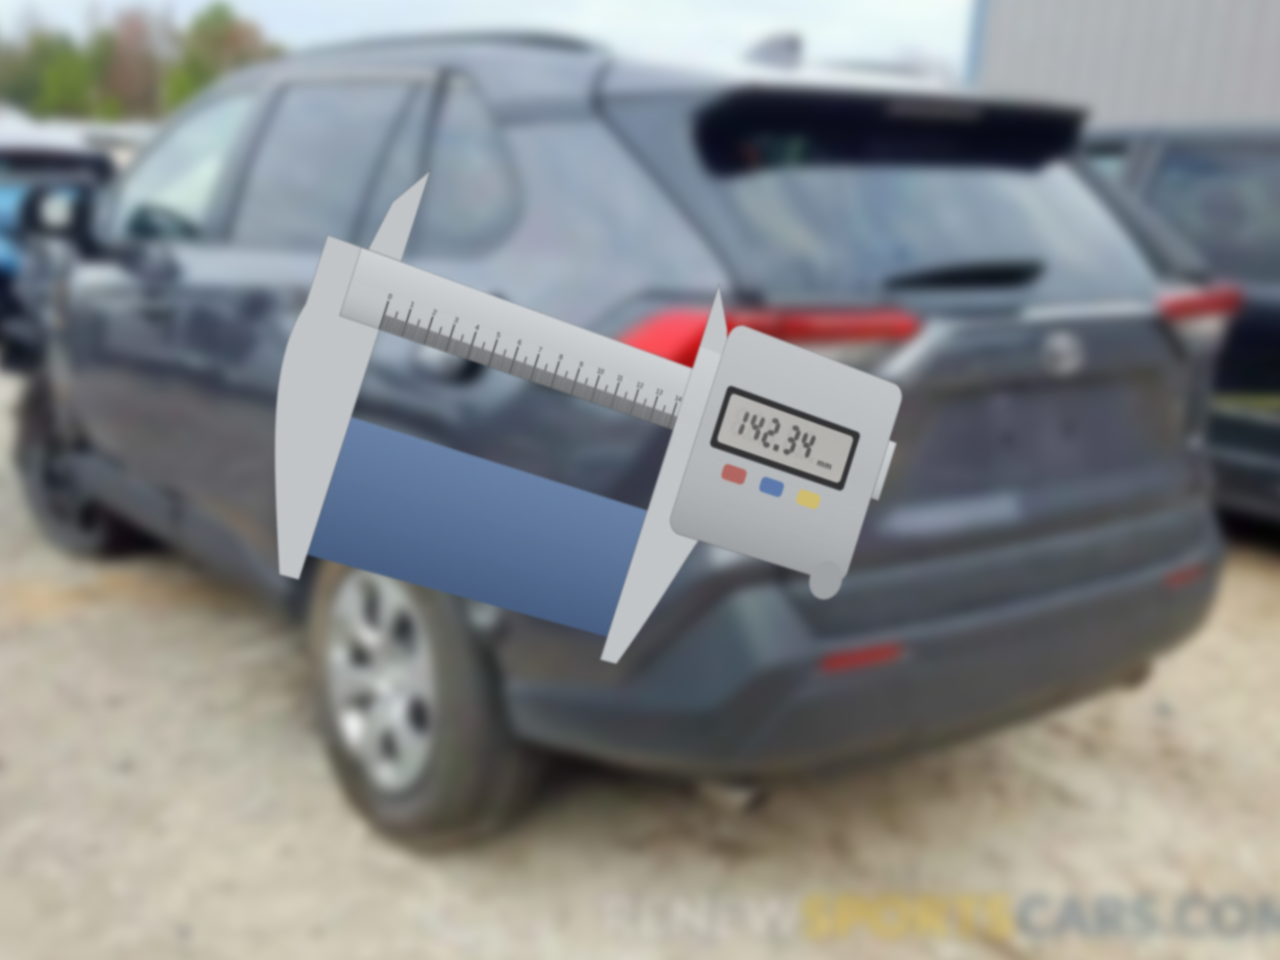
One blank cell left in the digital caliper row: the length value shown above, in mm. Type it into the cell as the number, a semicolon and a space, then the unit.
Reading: 142.34; mm
